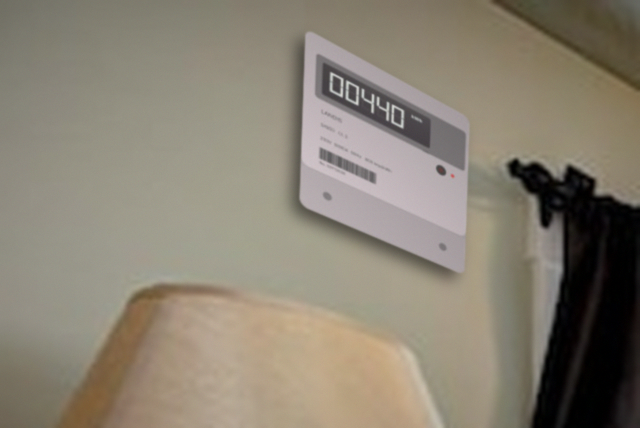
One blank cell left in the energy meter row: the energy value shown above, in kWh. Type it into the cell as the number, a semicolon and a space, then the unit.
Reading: 440; kWh
